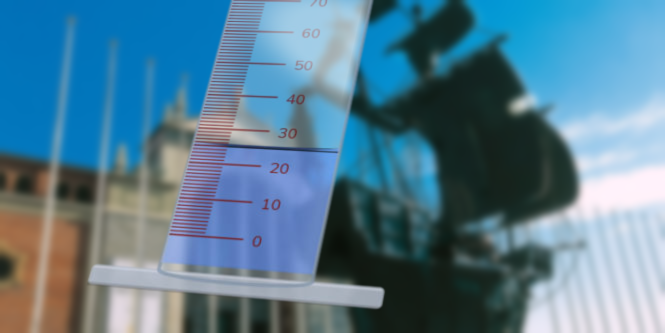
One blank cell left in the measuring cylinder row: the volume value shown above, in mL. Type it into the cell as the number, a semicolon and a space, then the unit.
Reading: 25; mL
